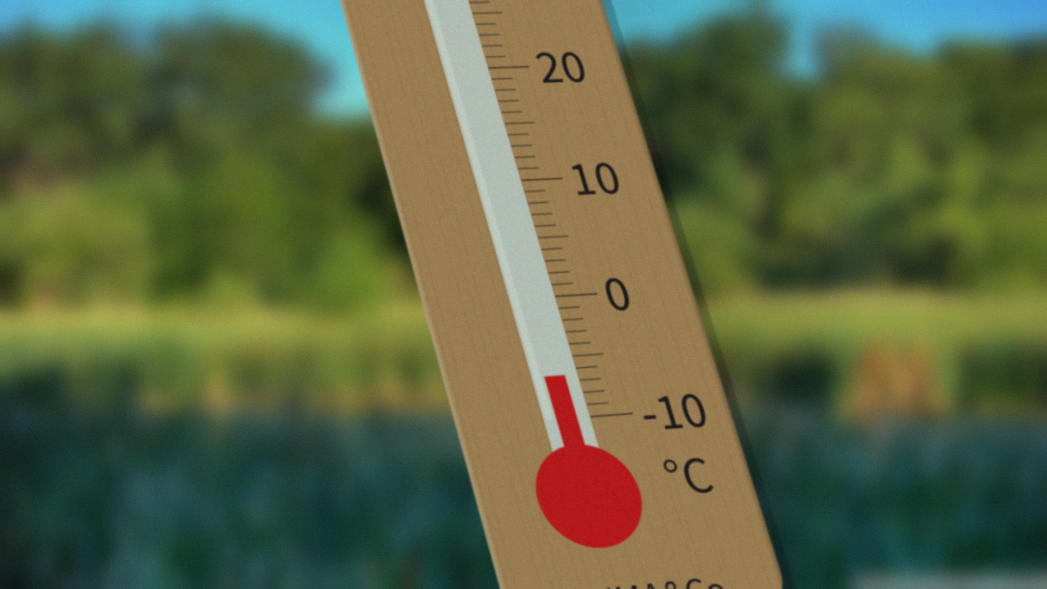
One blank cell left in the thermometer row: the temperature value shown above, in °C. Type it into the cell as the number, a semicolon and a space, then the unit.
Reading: -6.5; °C
